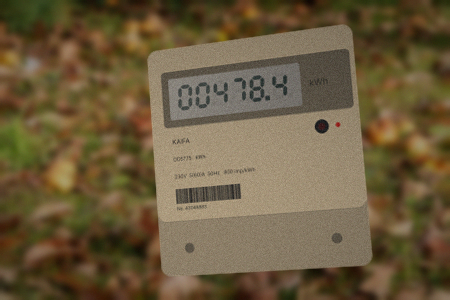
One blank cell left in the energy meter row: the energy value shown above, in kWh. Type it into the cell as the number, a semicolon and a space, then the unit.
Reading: 478.4; kWh
